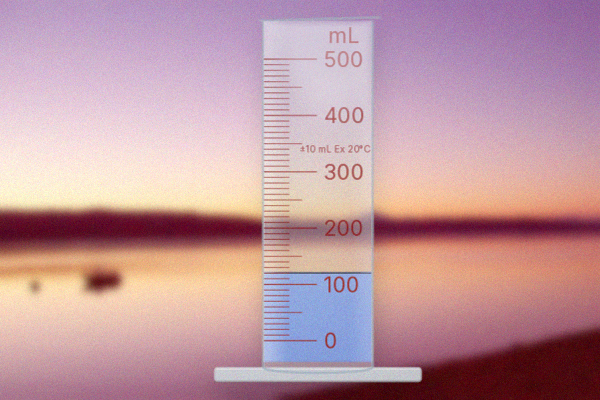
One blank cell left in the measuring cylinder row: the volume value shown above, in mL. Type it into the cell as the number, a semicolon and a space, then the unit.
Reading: 120; mL
